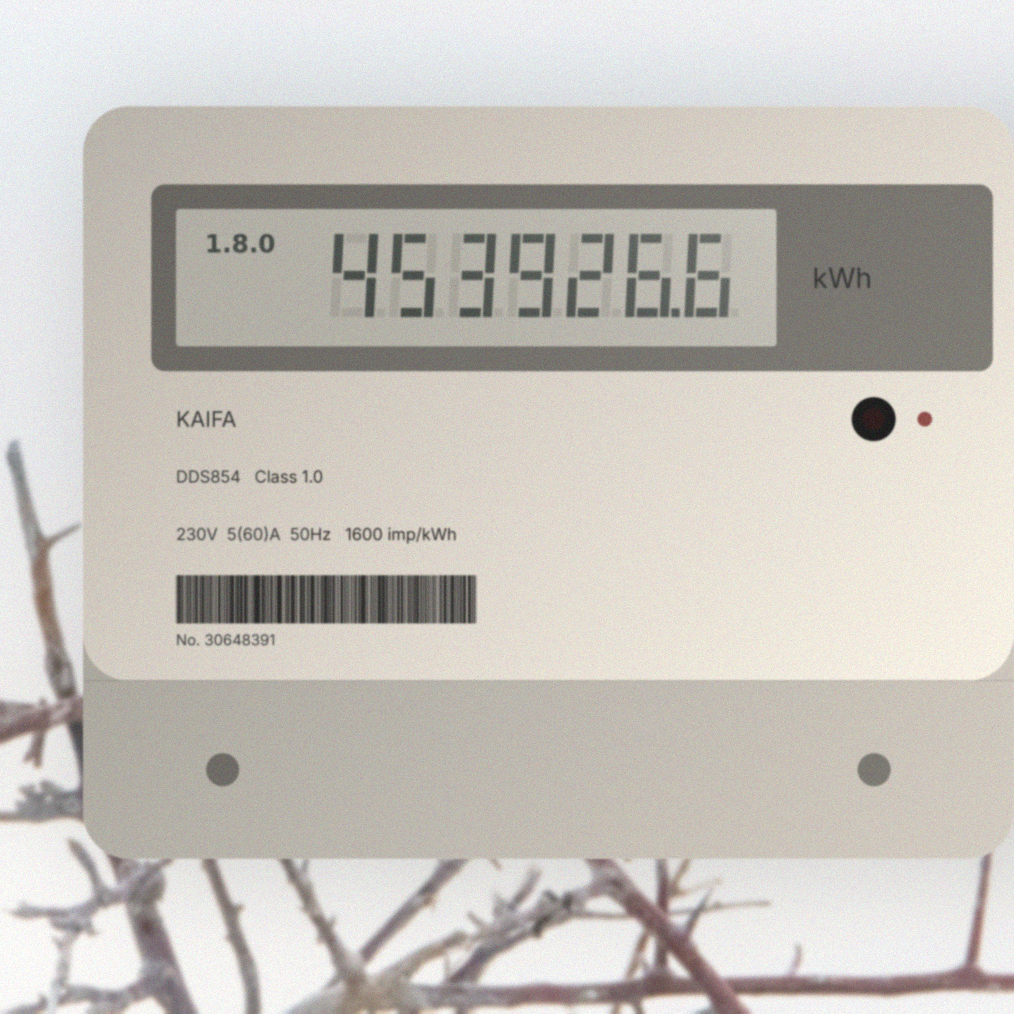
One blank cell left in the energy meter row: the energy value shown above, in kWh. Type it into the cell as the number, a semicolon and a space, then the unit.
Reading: 453926.6; kWh
